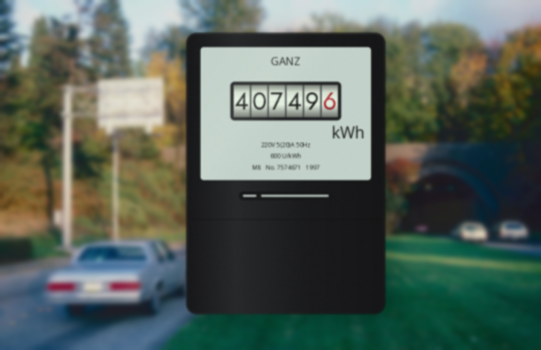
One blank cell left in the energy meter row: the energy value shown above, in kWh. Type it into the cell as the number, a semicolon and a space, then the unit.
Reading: 40749.6; kWh
